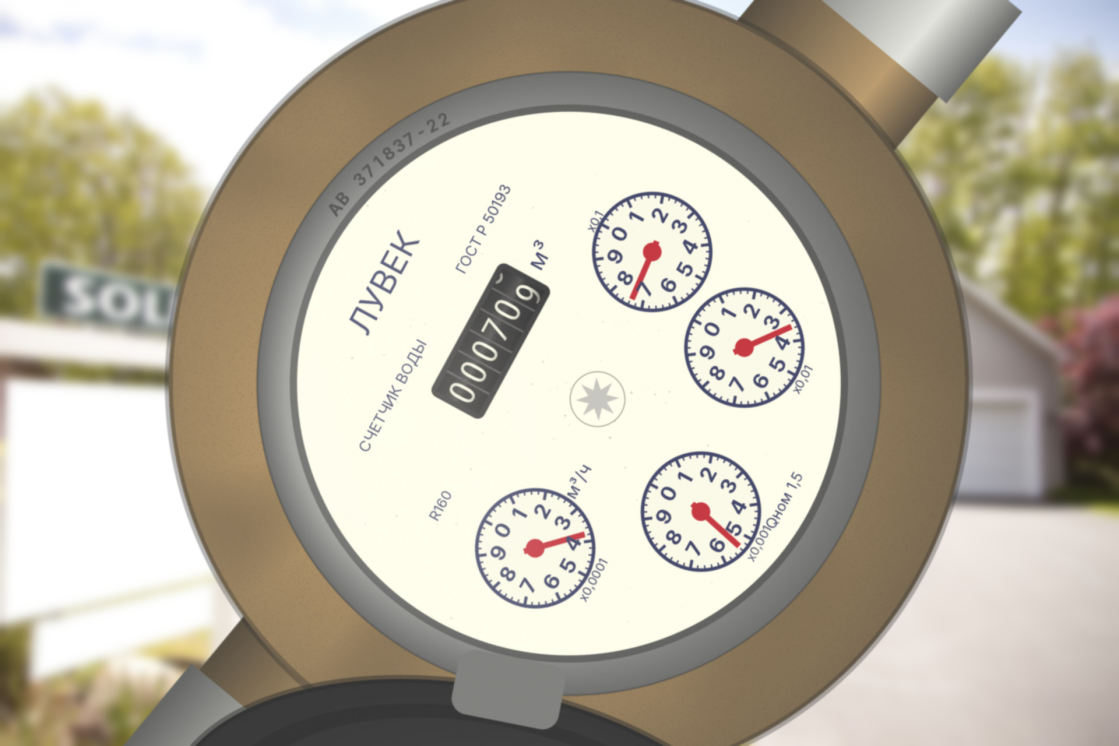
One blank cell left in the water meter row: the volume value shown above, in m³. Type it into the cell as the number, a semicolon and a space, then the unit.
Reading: 708.7353; m³
